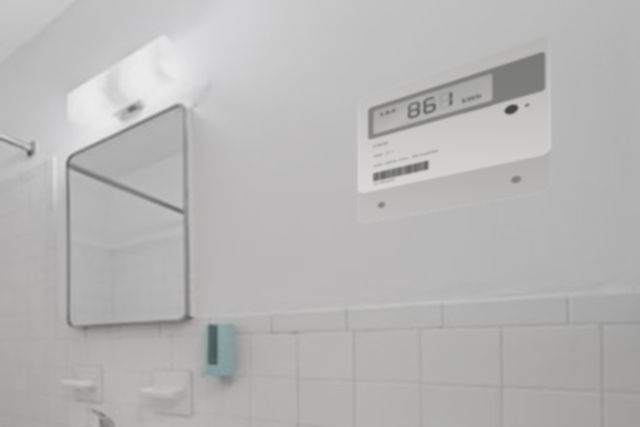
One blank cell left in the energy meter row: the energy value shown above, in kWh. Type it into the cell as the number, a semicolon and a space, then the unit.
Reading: 861; kWh
